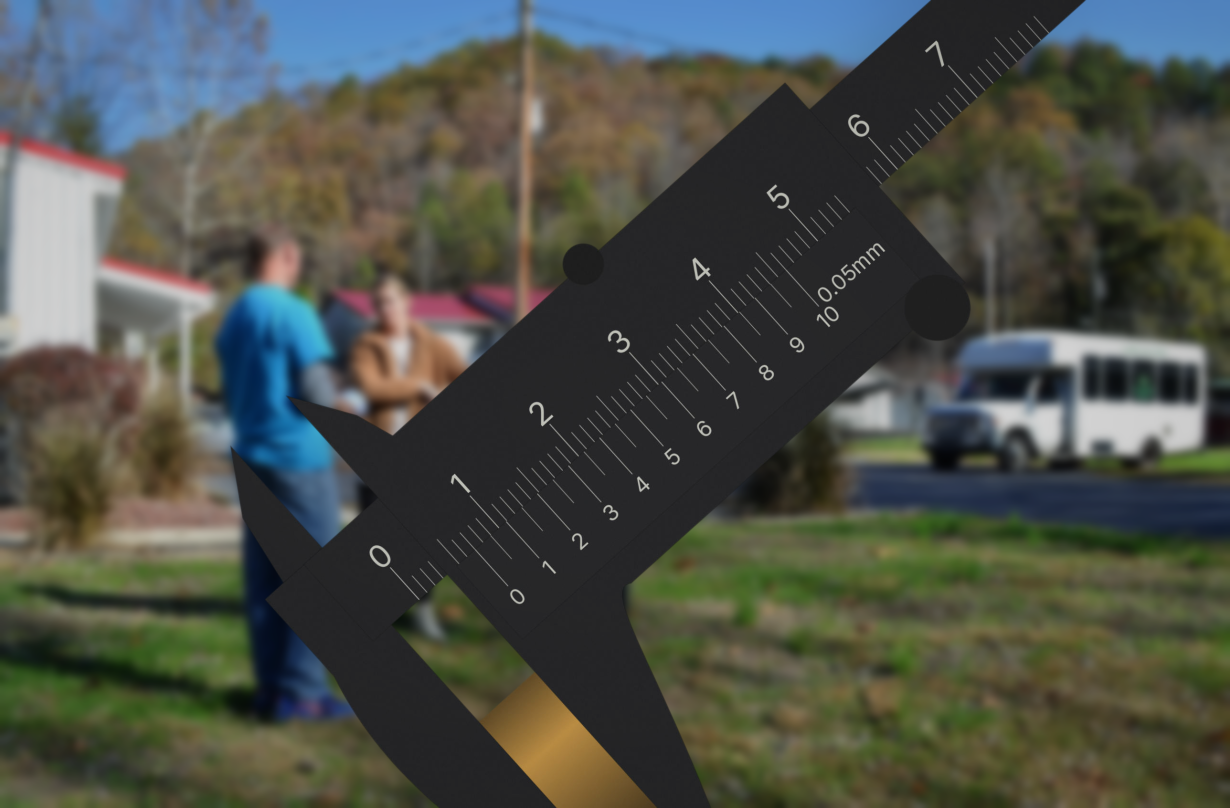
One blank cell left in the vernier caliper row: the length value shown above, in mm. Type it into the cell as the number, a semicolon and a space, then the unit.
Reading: 7.0; mm
